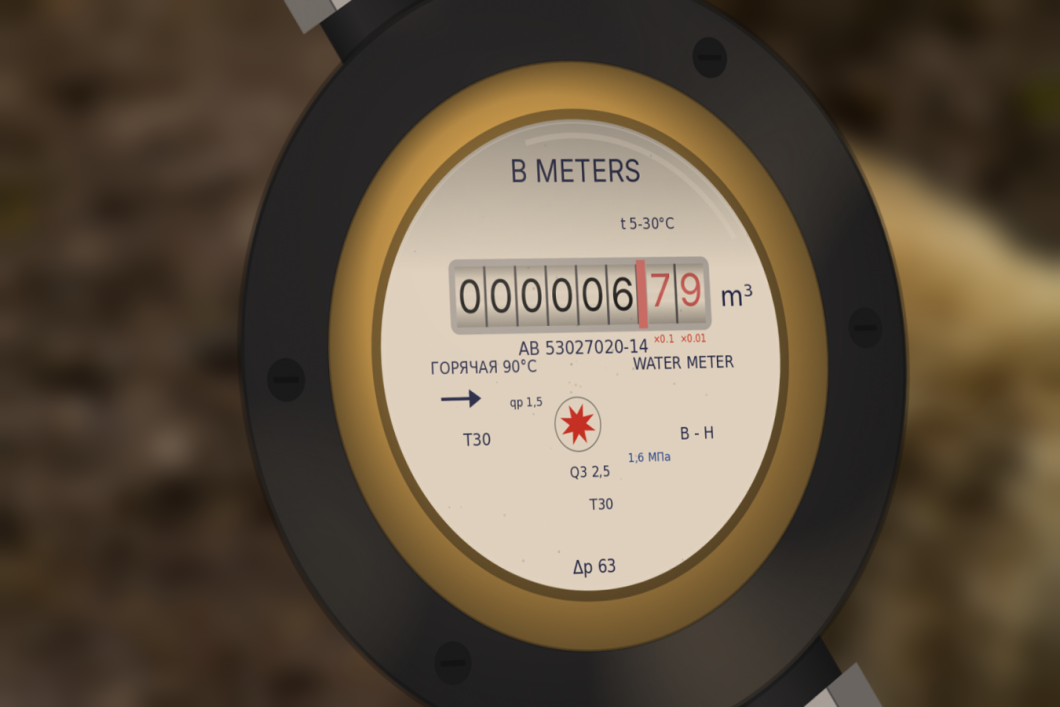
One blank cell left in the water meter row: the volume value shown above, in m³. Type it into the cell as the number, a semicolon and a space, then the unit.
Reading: 6.79; m³
